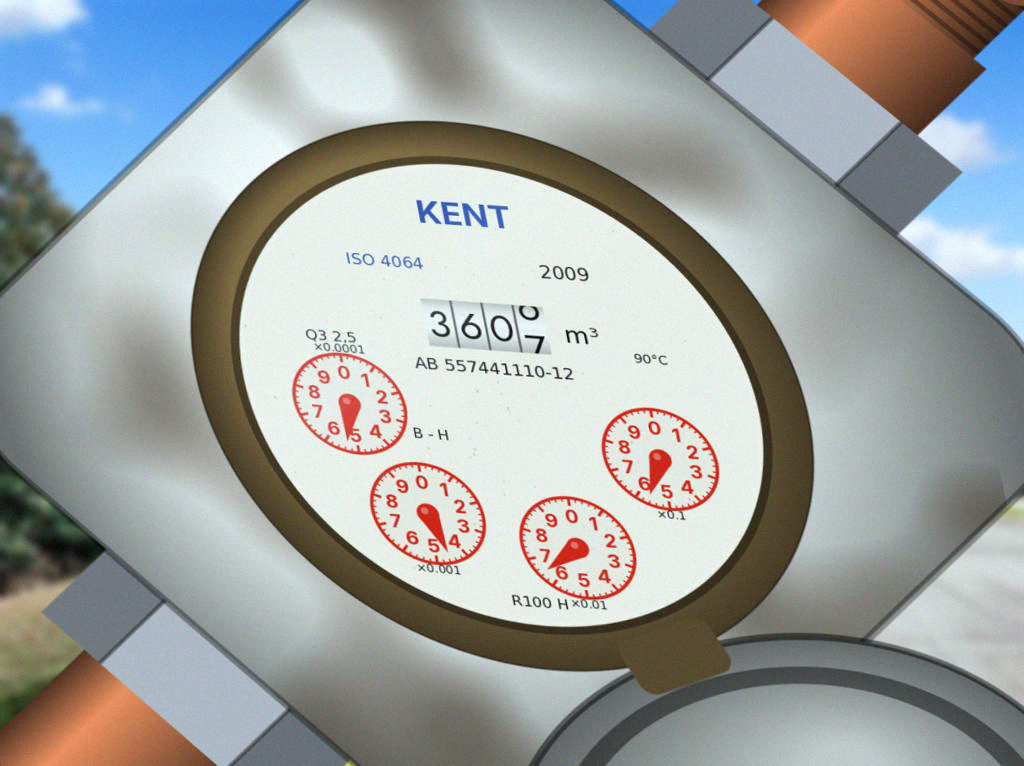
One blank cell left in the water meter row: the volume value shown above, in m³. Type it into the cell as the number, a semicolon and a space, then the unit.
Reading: 3606.5645; m³
